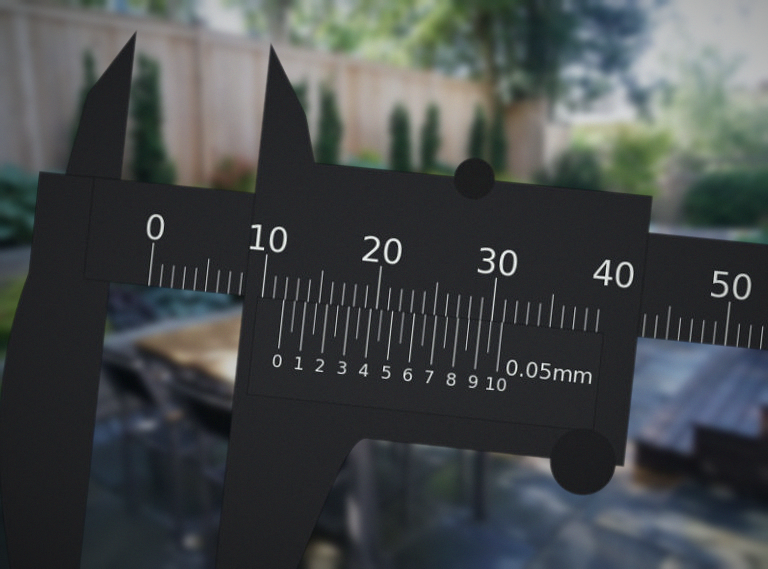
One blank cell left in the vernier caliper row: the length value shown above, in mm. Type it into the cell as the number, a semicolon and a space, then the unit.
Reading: 11.9; mm
